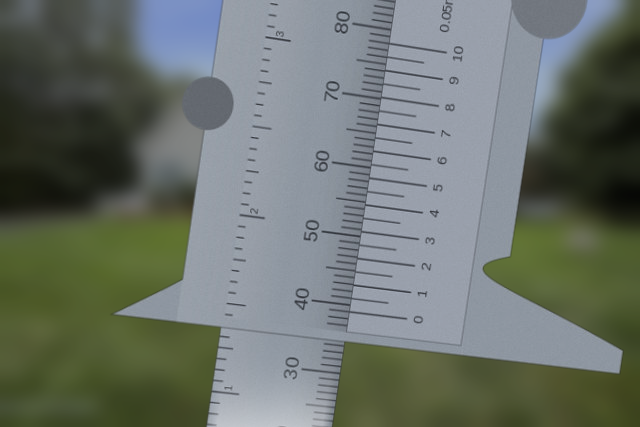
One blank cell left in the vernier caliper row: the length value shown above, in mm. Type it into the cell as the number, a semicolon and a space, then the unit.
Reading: 39.0; mm
